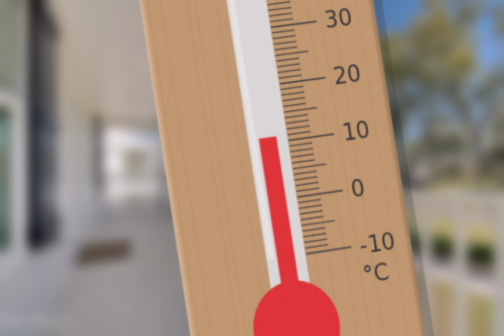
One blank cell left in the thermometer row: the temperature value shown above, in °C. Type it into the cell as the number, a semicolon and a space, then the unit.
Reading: 11; °C
